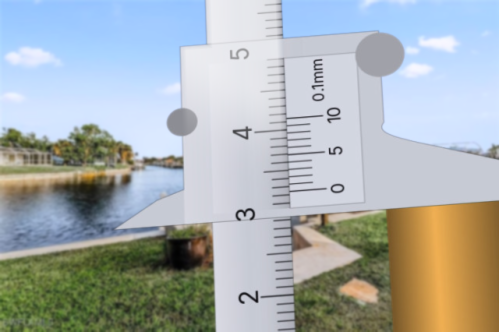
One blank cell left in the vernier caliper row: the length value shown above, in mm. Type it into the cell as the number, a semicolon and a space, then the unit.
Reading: 32.4; mm
